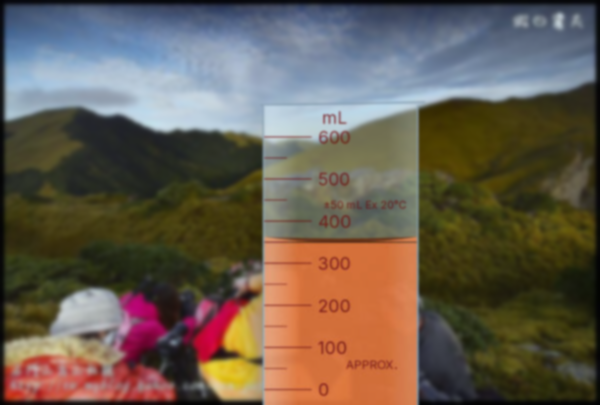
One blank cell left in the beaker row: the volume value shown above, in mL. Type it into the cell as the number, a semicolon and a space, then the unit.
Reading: 350; mL
